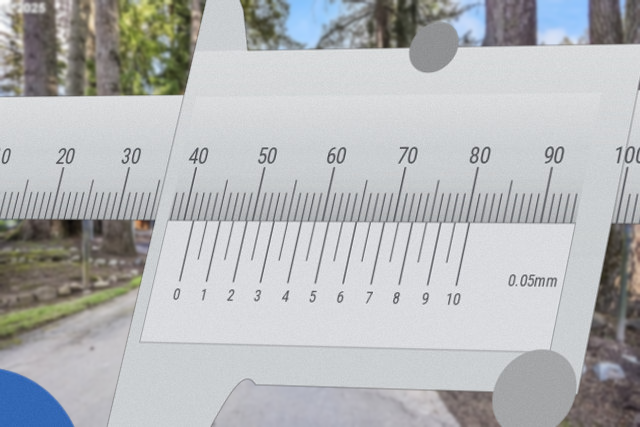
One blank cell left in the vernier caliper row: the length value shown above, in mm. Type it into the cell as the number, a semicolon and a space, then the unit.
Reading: 41.4; mm
